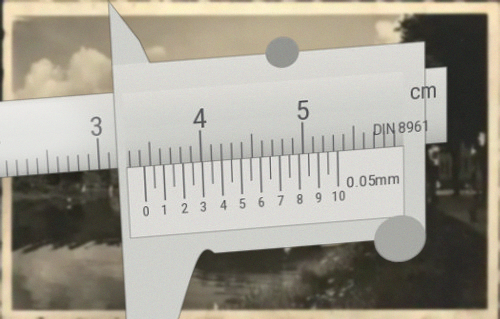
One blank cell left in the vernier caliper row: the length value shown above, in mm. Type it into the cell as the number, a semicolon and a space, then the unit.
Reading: 34.4; mm
